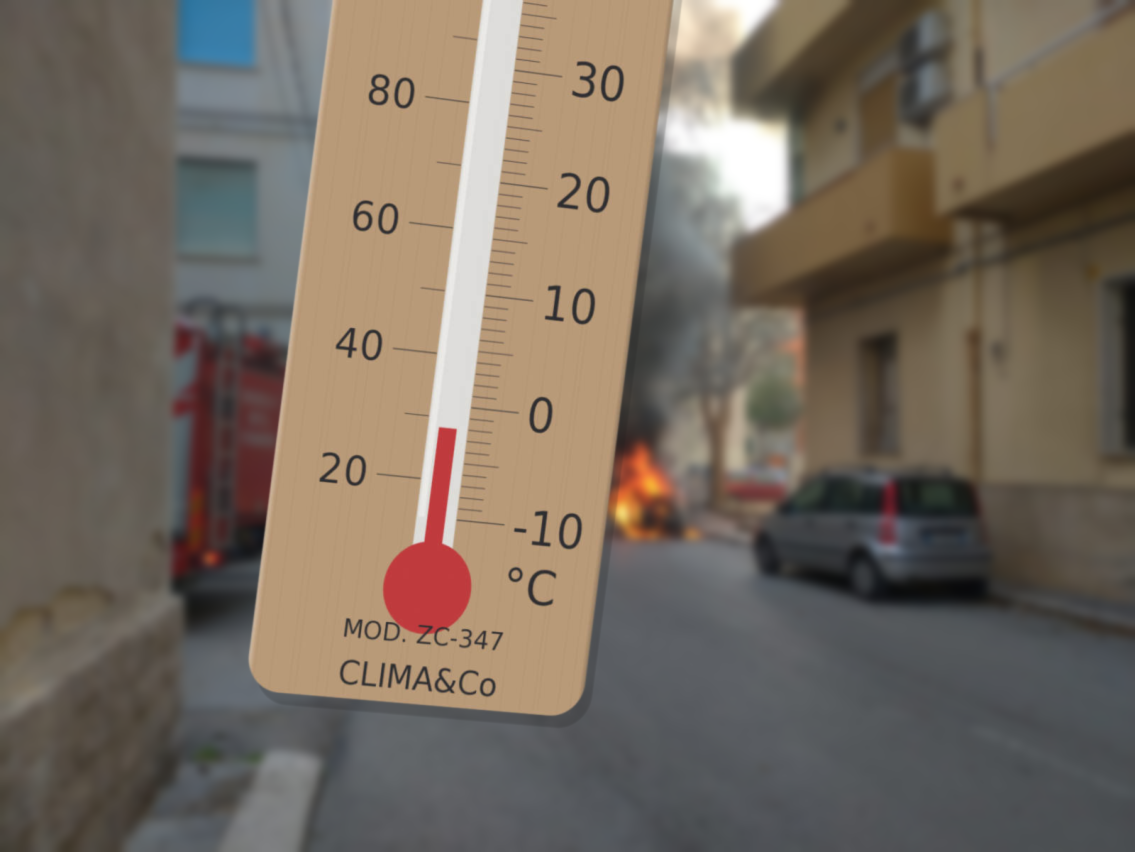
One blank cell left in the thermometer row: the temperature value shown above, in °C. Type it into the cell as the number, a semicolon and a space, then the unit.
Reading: -2; °C
